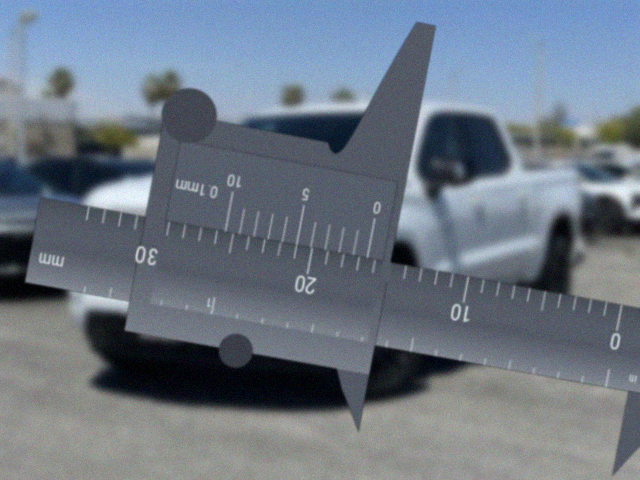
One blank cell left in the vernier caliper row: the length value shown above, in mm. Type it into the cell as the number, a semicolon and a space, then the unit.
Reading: 16.5; mm
